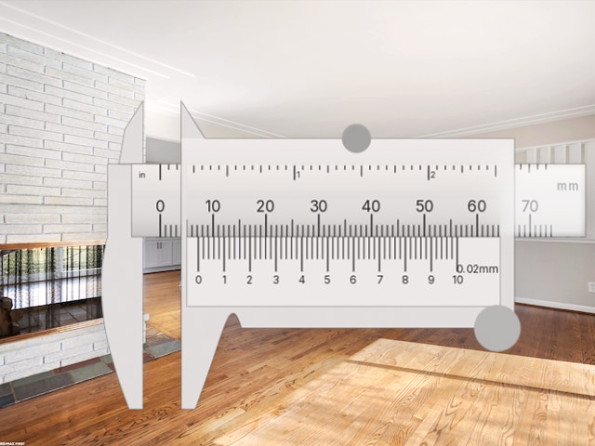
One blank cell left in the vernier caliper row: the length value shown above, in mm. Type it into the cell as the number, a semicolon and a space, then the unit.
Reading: 7.2; mm
